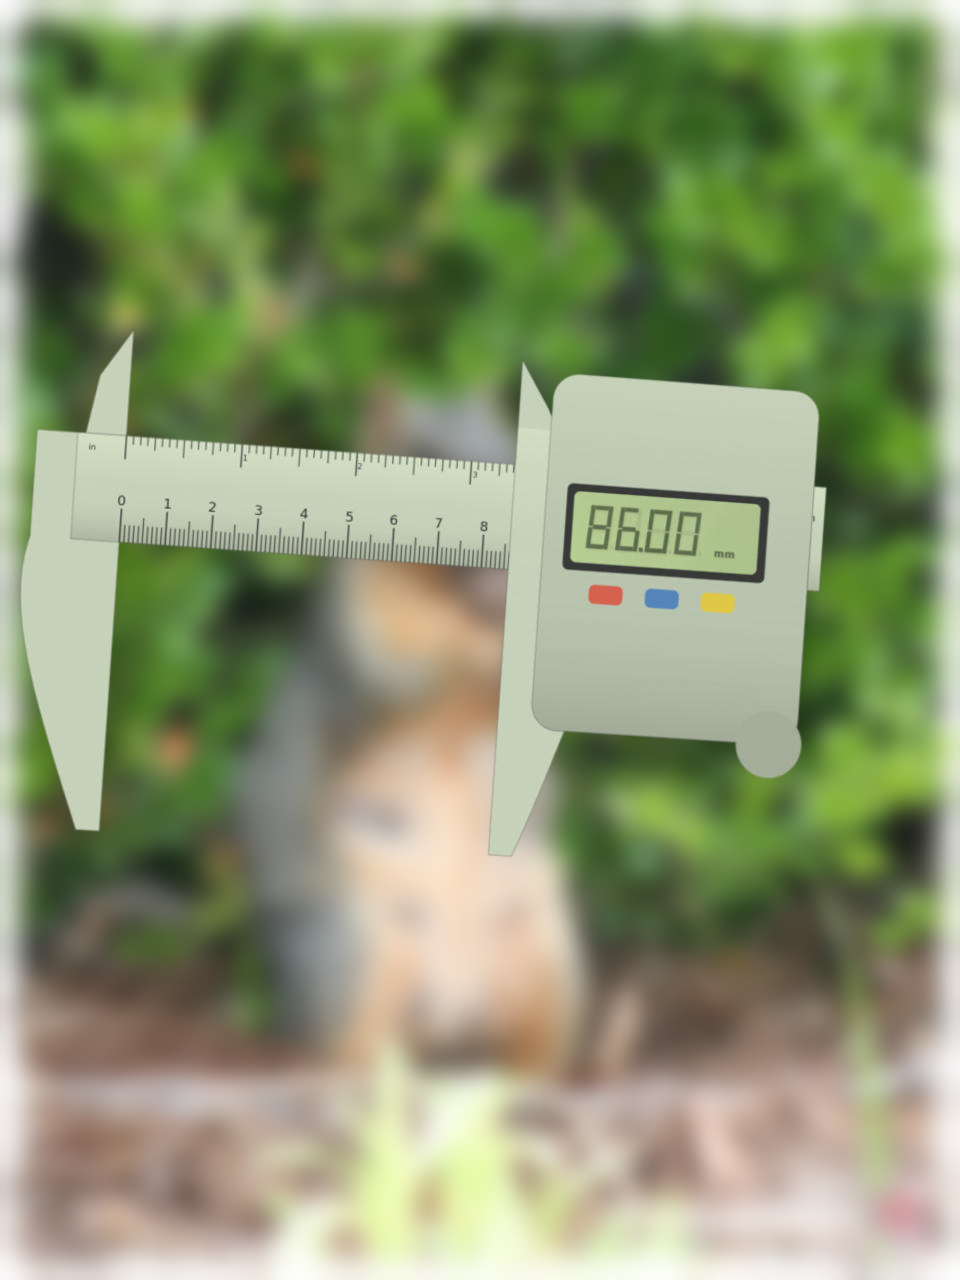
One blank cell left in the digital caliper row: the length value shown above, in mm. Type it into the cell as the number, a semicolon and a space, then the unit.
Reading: 86.00; mm
